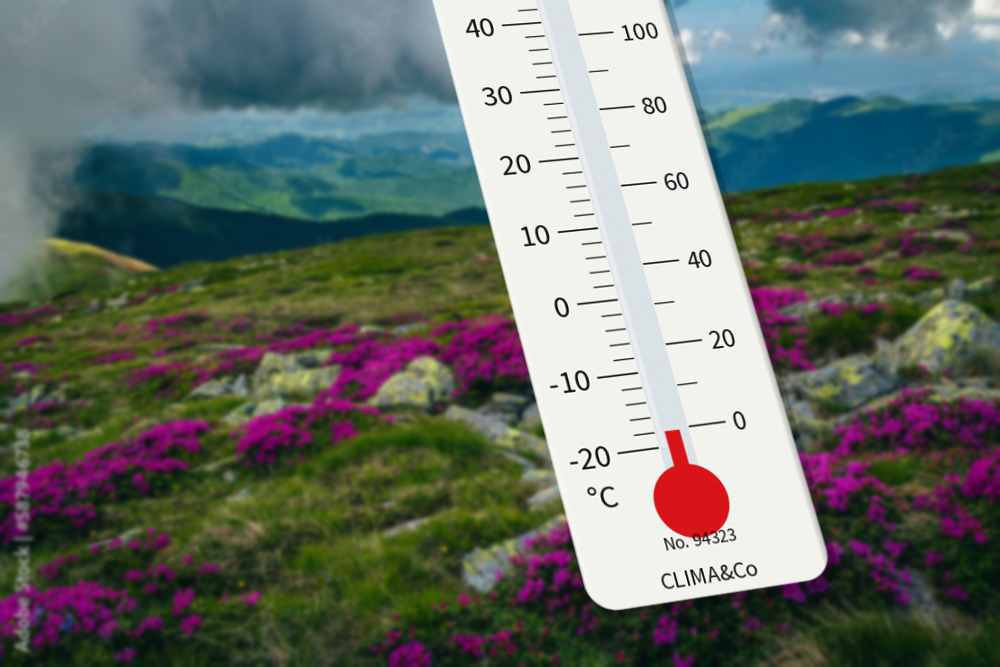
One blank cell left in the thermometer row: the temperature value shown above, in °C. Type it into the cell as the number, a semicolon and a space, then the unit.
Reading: -18; °C
